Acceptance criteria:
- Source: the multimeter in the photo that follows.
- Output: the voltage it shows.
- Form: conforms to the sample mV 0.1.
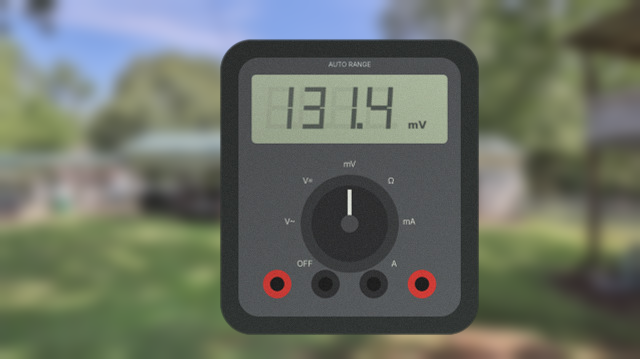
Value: mV 131.4
